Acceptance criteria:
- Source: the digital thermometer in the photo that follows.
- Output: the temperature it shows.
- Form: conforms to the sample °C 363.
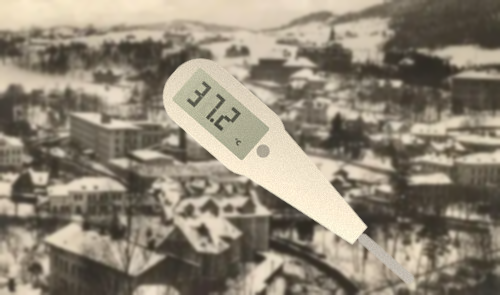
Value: °C 37.2
